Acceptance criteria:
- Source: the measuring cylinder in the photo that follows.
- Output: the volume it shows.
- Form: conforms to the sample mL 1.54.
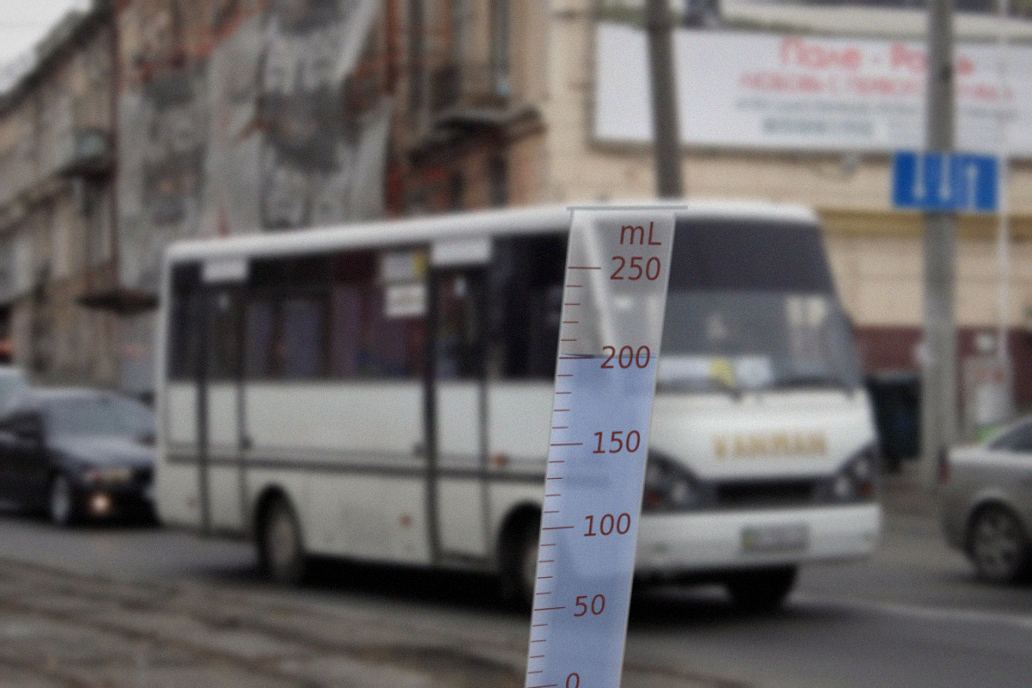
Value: mL 200
